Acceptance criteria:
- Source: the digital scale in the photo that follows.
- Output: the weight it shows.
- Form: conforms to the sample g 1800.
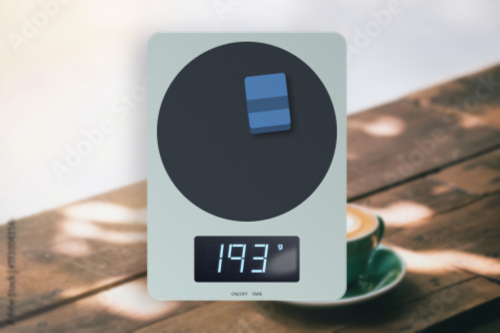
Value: g 193
